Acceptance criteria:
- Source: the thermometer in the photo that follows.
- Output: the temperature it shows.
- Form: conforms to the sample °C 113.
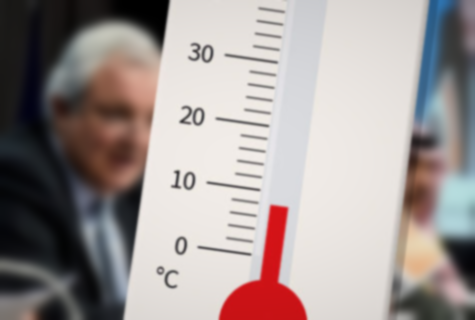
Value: °C 8
